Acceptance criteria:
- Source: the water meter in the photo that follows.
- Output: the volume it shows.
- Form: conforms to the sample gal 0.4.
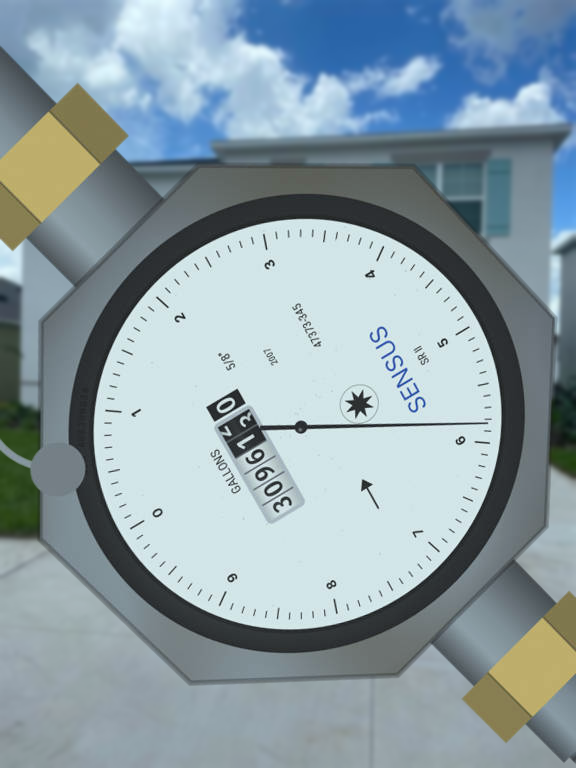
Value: gal 3096125.8
